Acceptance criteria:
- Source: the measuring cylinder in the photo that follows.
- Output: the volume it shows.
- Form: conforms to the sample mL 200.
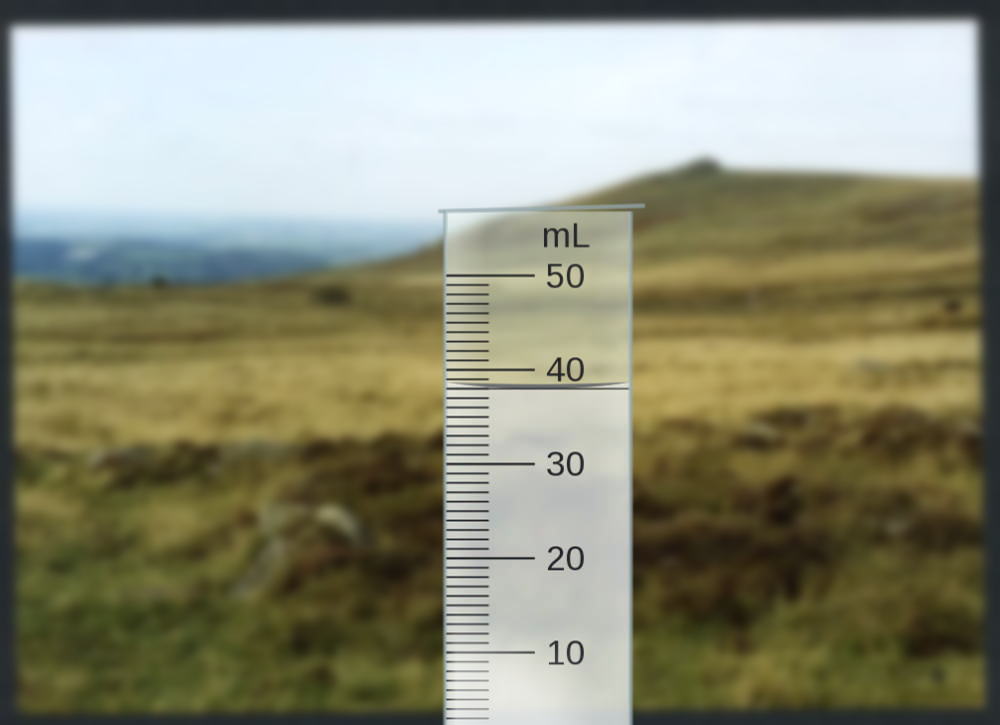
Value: mL 38
